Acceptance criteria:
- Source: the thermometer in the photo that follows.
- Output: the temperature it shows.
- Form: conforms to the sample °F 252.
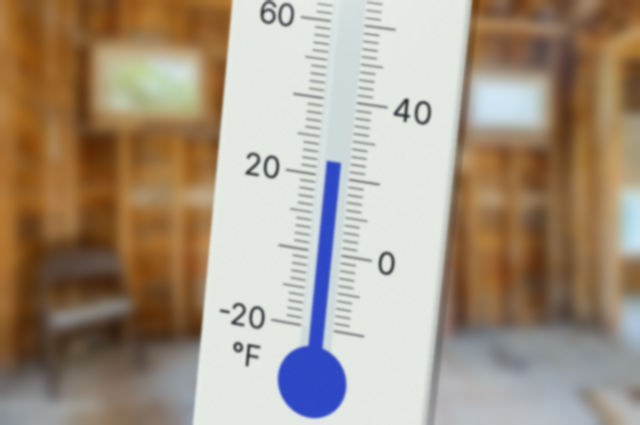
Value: °F 24
